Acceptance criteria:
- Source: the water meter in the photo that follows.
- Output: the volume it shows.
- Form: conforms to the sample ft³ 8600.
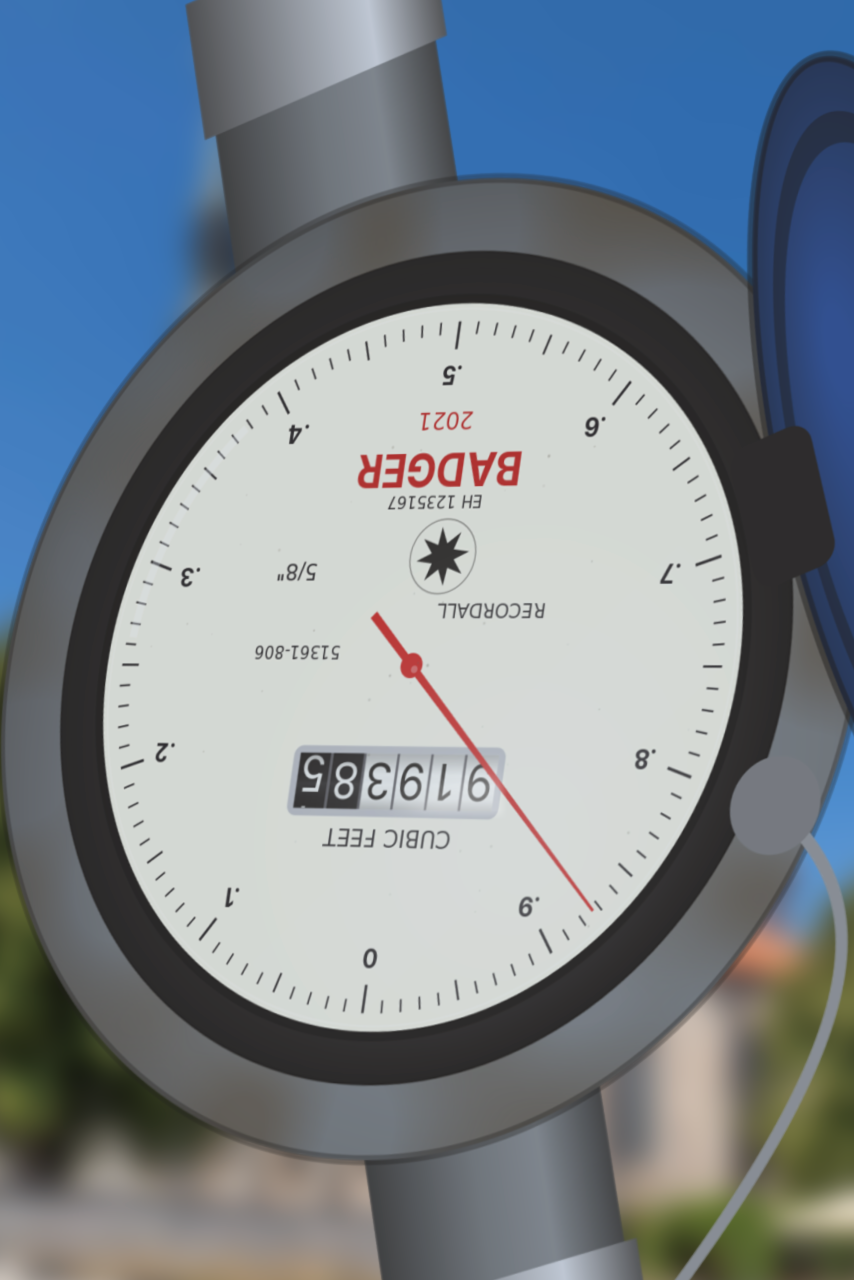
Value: ft³ 919384.87
